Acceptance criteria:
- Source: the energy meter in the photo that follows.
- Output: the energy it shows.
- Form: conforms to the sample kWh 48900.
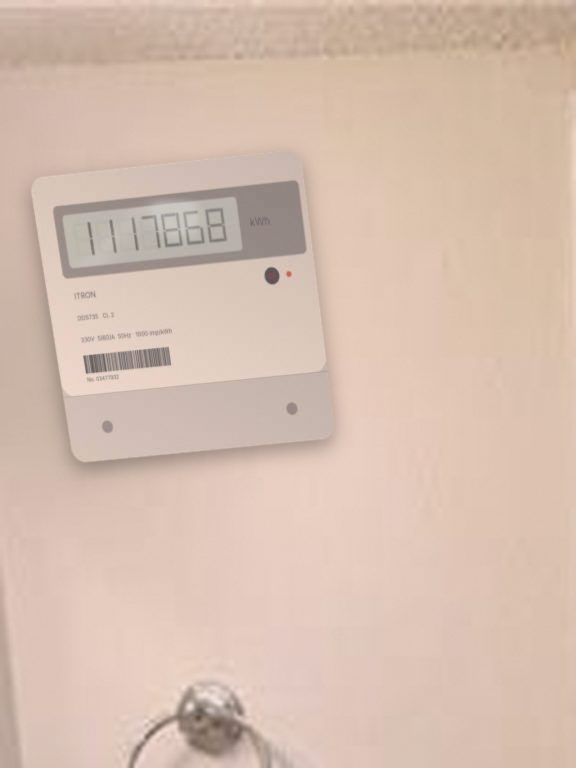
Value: kWh 1117868
